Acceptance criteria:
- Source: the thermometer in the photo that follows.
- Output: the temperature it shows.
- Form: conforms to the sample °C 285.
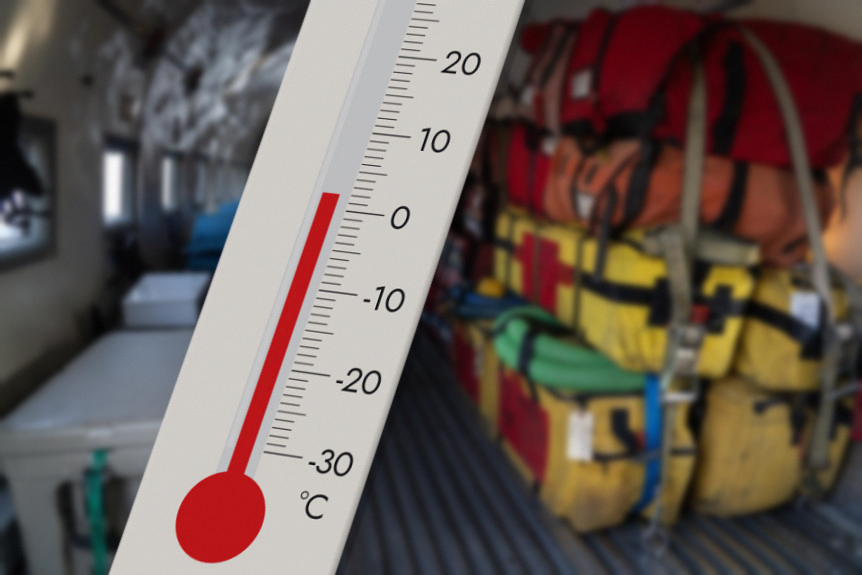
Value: °C 2
